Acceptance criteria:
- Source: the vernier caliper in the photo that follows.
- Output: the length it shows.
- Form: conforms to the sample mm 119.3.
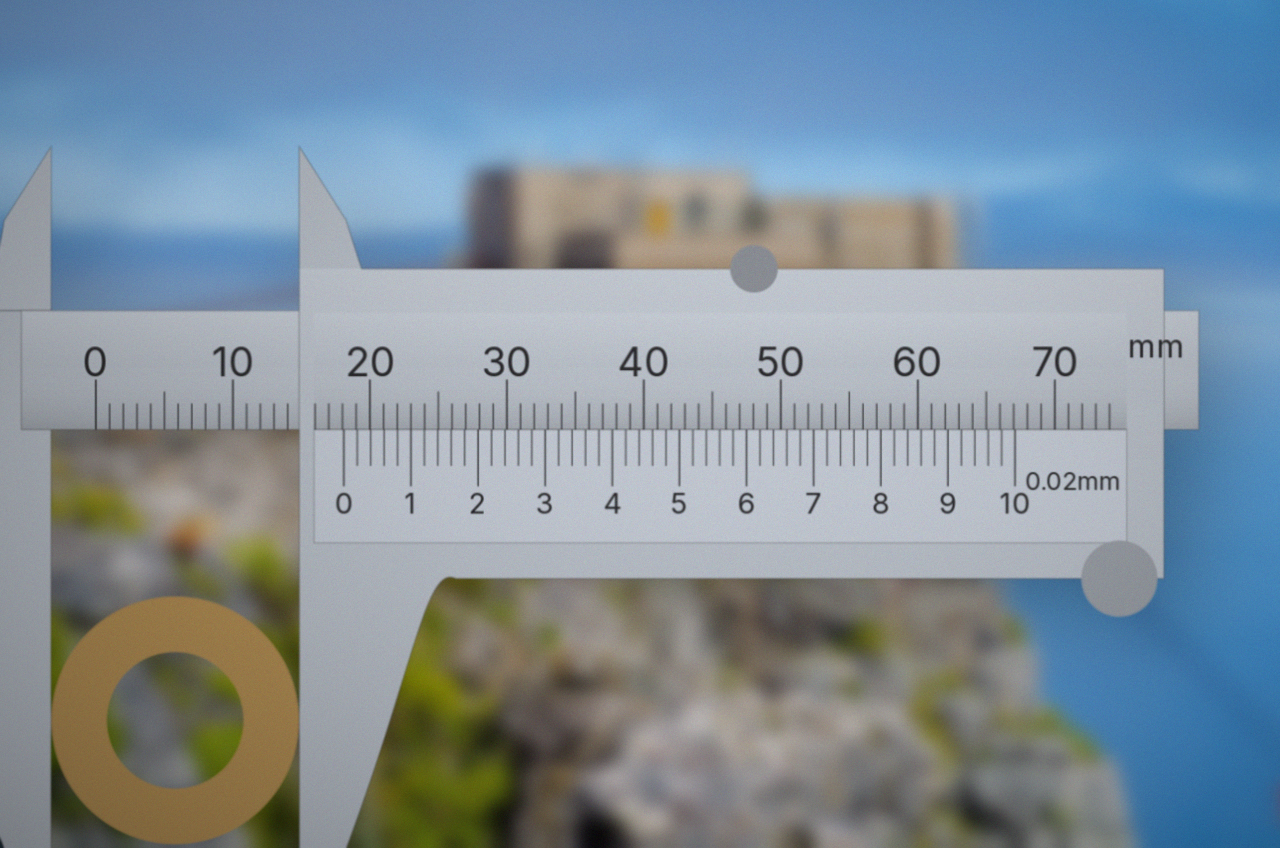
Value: mm 18.1
